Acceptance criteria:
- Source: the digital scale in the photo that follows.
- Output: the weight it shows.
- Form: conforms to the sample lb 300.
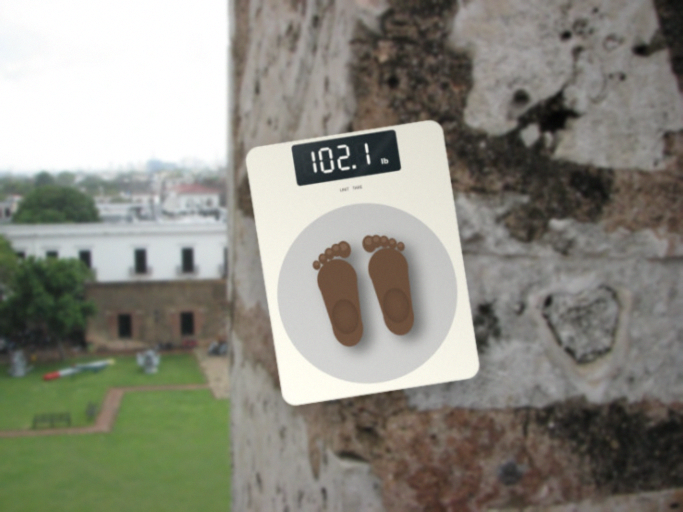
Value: lb 102.1
